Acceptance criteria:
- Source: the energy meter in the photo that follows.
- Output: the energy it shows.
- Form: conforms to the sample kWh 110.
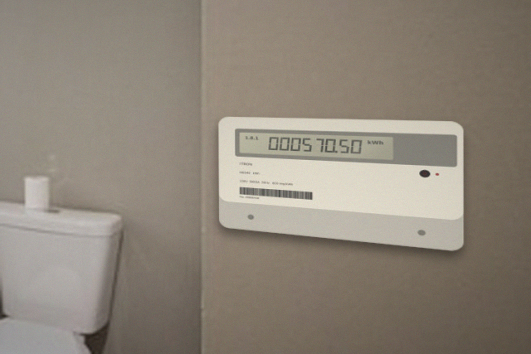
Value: kWh 570.50
